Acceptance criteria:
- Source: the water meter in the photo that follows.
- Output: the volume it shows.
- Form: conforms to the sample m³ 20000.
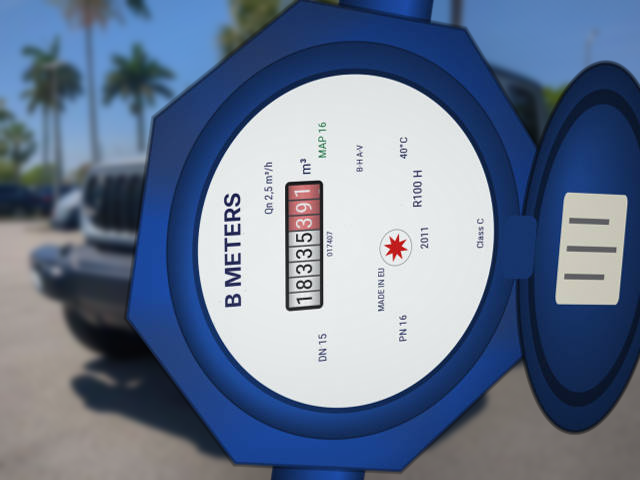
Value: m³ 18335.391
